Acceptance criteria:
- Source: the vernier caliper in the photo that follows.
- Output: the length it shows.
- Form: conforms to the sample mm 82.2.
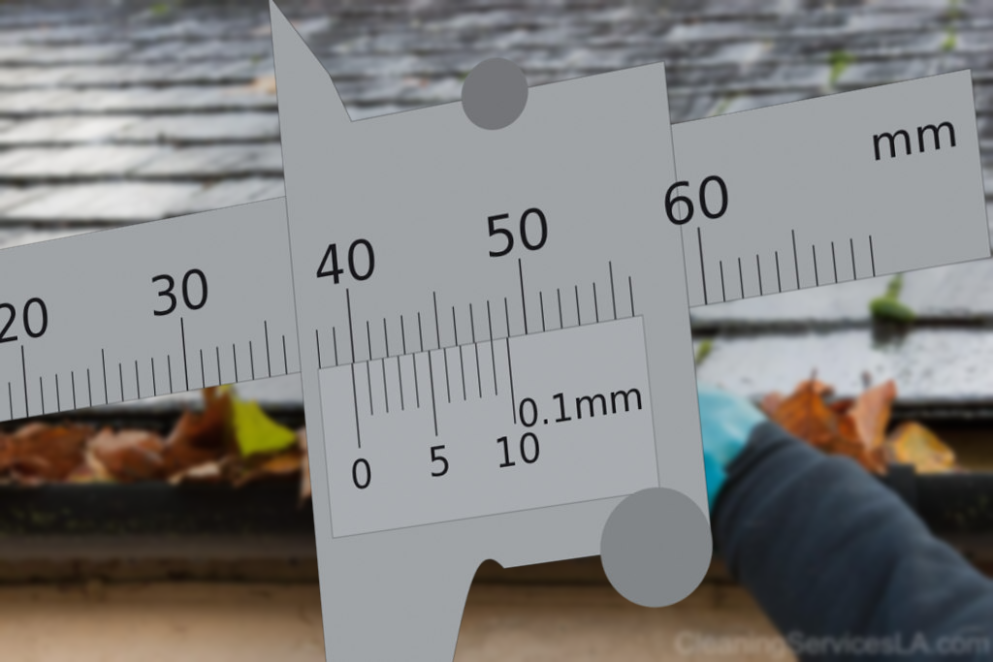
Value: mm 39.9
